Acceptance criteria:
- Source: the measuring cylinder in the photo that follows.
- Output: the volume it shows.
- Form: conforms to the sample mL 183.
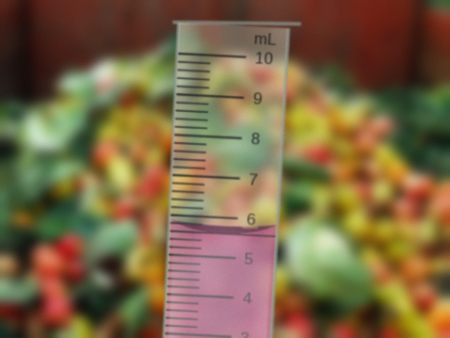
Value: mL 5.6
